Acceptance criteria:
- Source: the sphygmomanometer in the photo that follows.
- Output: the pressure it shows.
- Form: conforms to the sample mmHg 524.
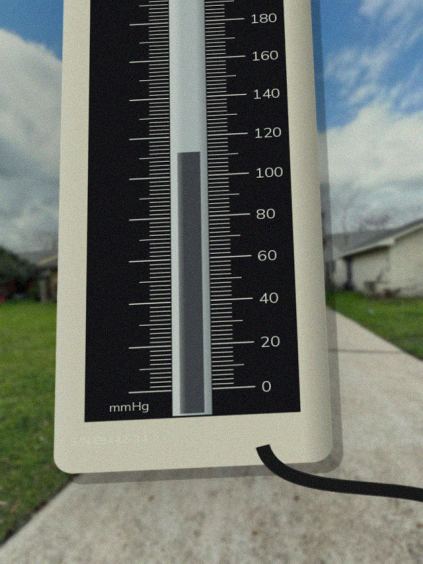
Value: mmHg 112
